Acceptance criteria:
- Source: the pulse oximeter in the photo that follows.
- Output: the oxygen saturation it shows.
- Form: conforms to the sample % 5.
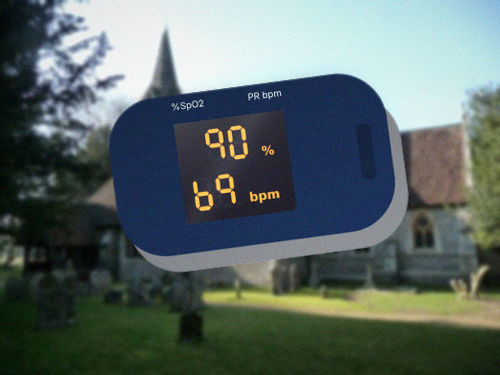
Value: % 90
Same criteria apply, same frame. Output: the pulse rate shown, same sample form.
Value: bpm 69
